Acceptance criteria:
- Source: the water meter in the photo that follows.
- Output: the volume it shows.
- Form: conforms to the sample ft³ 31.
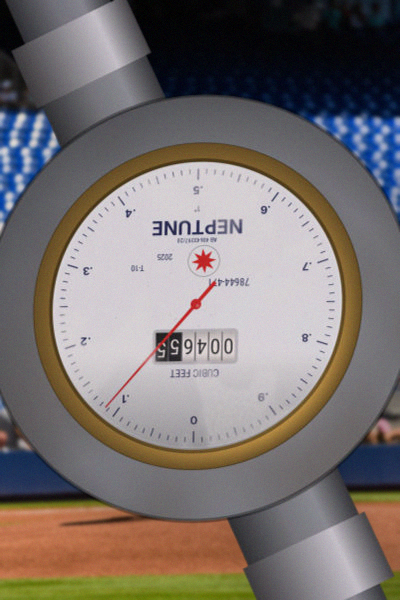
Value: ft³ 4655.11
